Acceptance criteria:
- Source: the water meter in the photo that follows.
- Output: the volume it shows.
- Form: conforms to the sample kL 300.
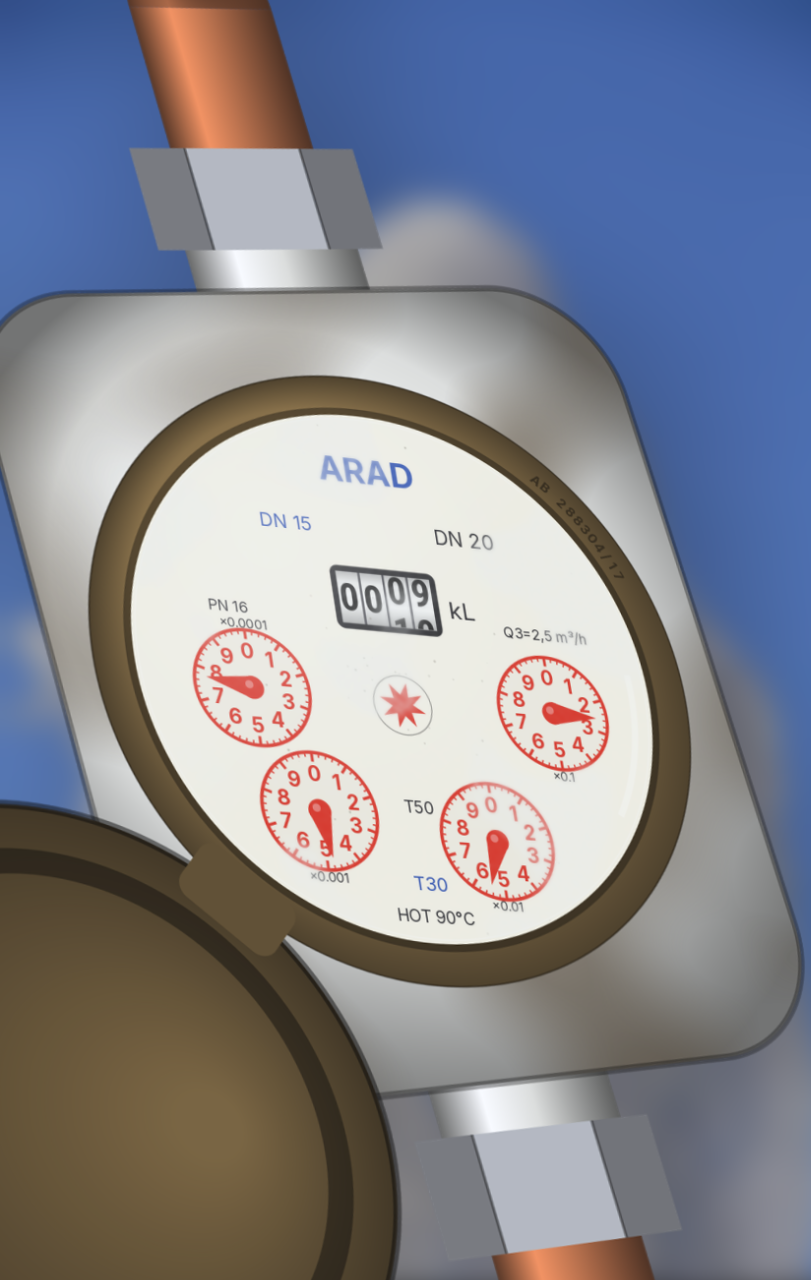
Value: kL 9.2547
